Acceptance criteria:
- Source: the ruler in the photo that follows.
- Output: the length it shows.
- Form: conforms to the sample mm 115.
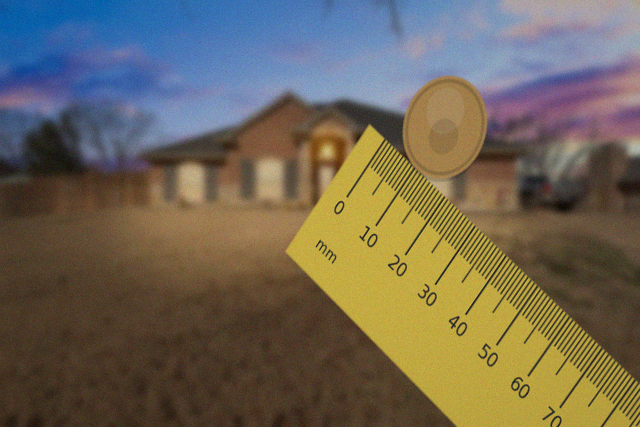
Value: mm 21
